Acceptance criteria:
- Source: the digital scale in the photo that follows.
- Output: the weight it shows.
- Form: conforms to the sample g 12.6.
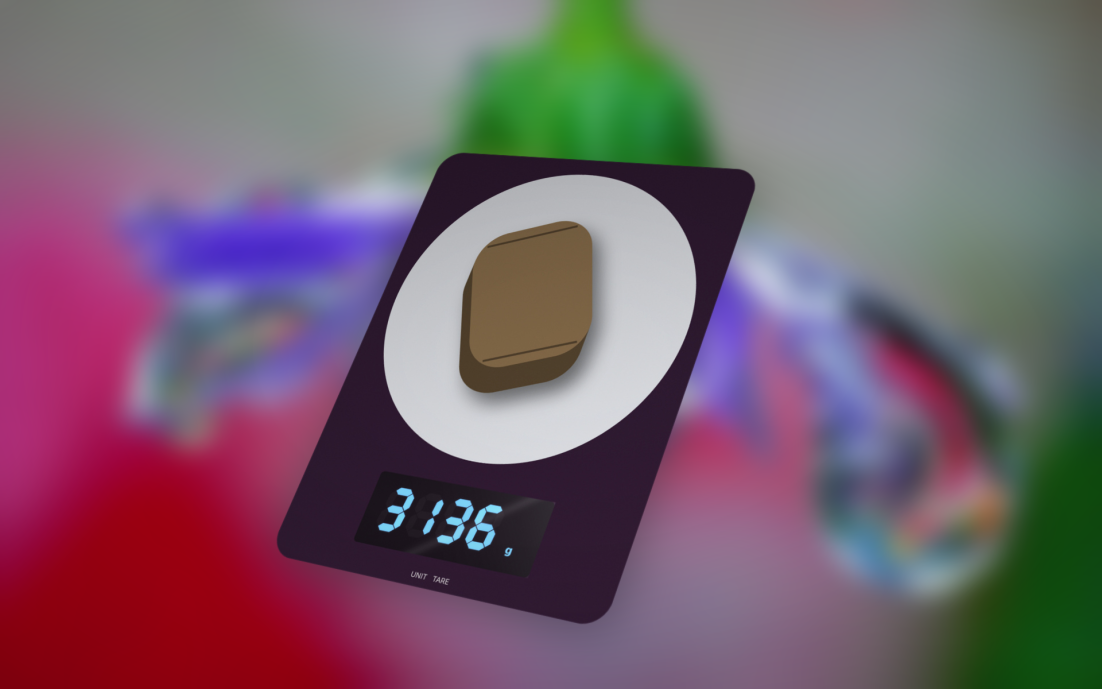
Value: g 3136
